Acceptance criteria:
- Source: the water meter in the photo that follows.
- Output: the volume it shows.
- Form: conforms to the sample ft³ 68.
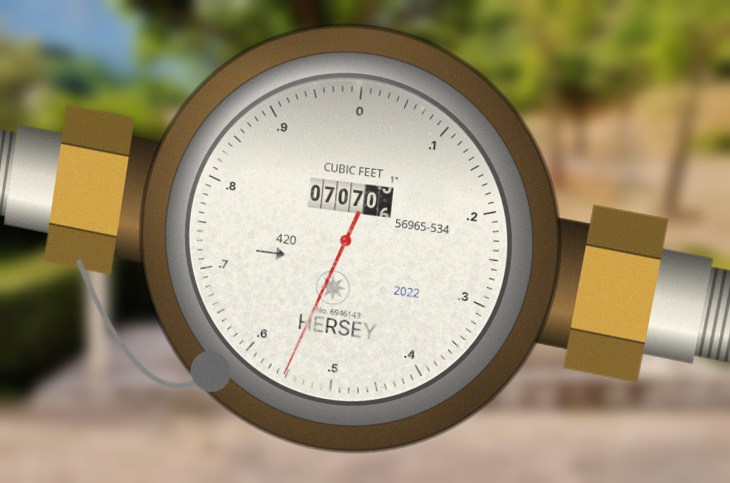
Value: ft³ 70705.55
